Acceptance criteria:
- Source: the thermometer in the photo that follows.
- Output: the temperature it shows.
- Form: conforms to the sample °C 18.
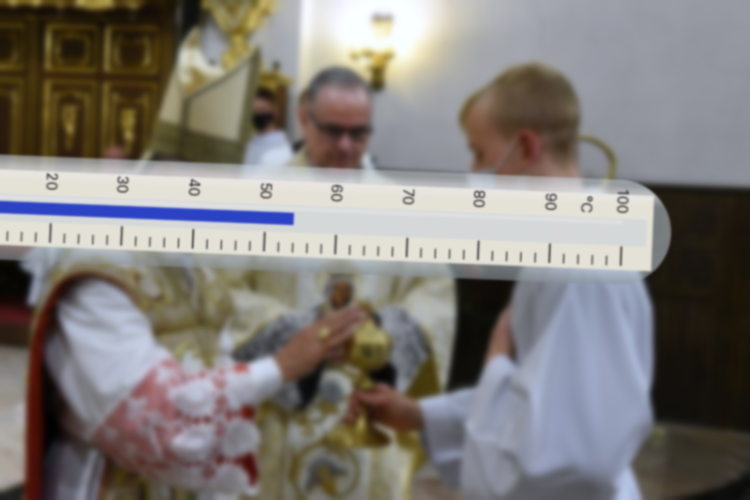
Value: °C 54
